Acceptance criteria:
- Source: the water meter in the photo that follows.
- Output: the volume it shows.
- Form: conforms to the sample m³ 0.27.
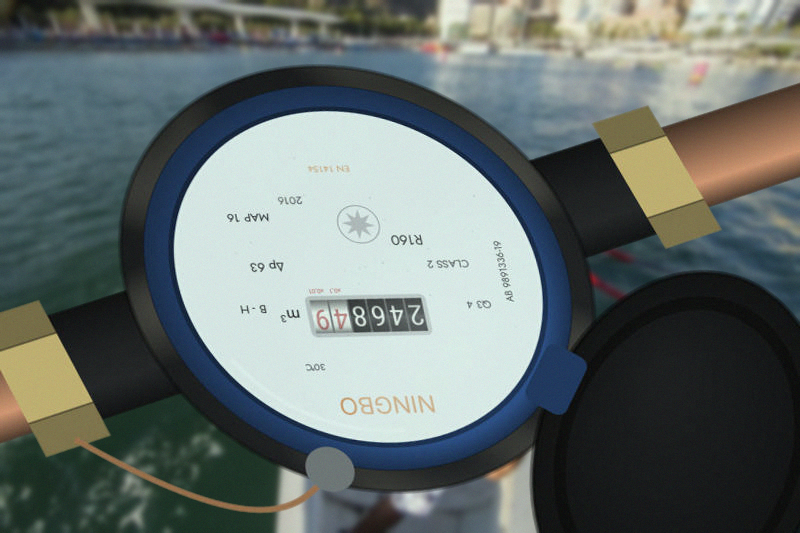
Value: m³ 2468.49
